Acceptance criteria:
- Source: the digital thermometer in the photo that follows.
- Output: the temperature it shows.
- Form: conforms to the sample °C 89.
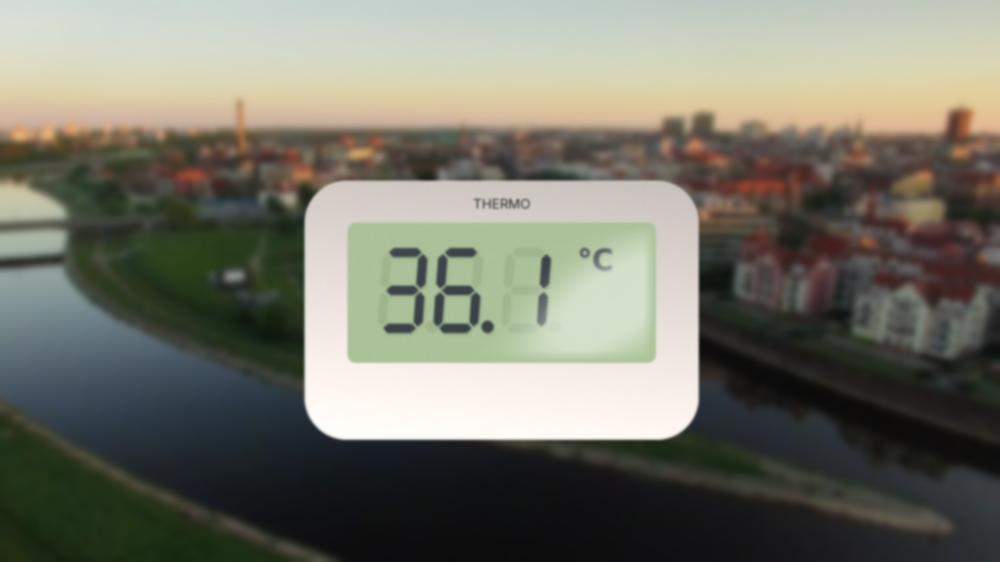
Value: °C 36.1
